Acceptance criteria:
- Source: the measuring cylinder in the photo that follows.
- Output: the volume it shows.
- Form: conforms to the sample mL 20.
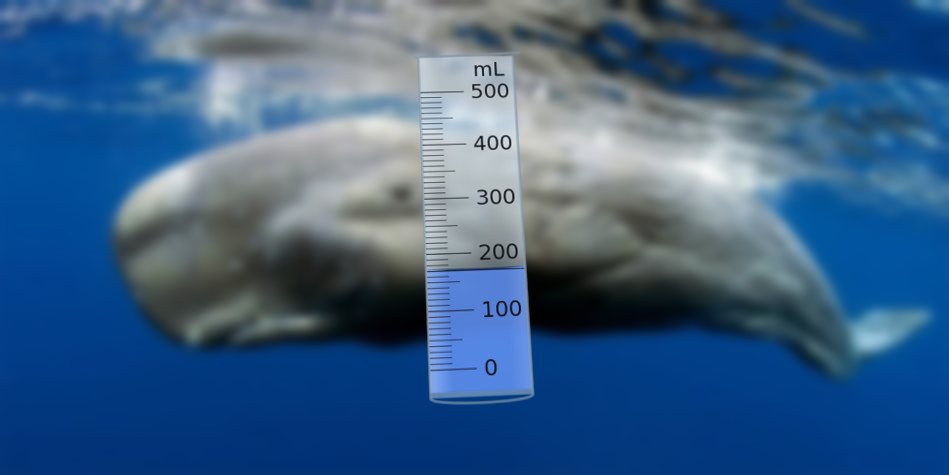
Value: mL 170
